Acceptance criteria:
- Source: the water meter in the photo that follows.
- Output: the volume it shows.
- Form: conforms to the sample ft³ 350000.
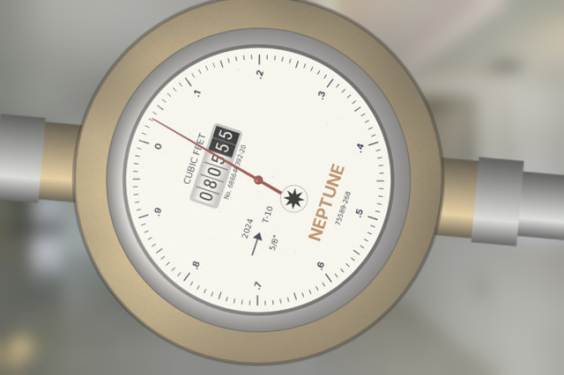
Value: ft³ 80555.03
